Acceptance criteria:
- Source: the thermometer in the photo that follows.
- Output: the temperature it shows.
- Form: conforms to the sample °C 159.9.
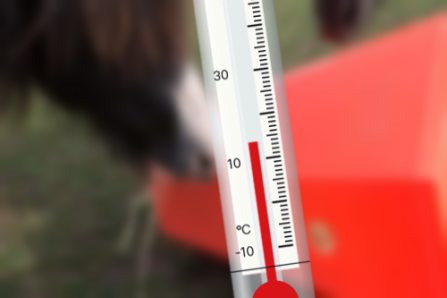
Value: °C 14
